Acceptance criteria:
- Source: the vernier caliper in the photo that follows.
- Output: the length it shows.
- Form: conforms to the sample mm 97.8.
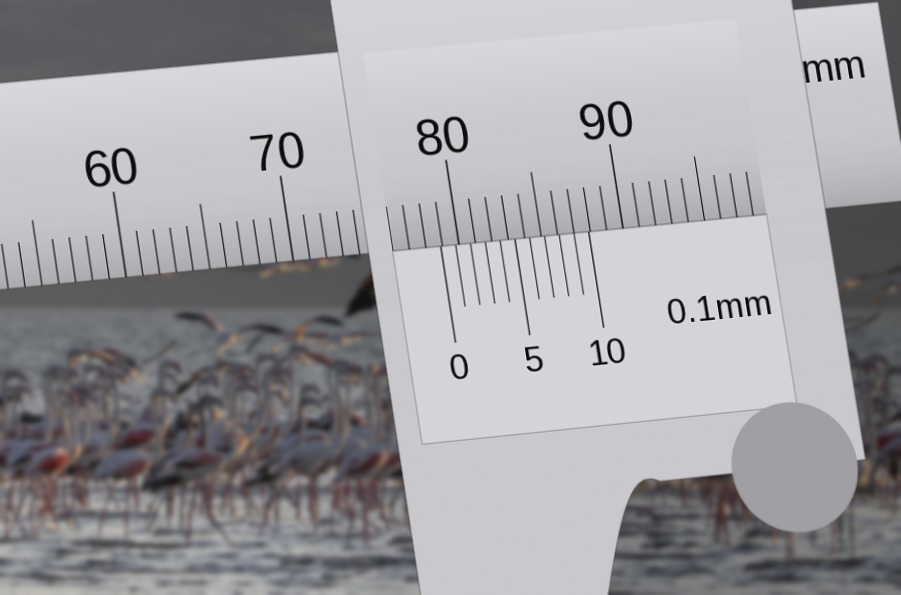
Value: mm 78.9
